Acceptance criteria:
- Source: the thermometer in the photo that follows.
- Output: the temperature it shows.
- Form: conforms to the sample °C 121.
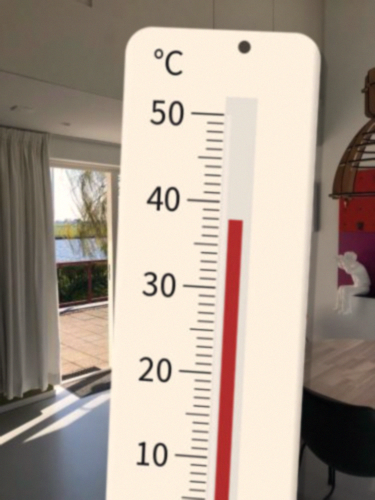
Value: °C 38
